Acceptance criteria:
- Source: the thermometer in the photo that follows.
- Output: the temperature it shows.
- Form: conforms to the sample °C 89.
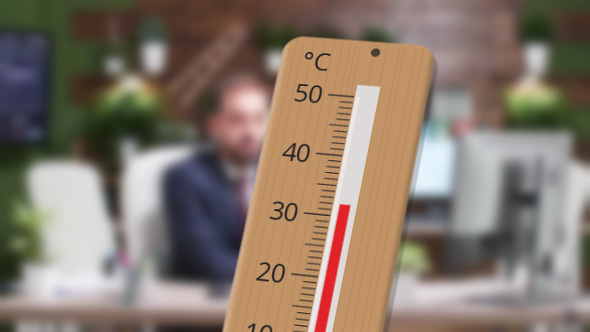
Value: °C 32
